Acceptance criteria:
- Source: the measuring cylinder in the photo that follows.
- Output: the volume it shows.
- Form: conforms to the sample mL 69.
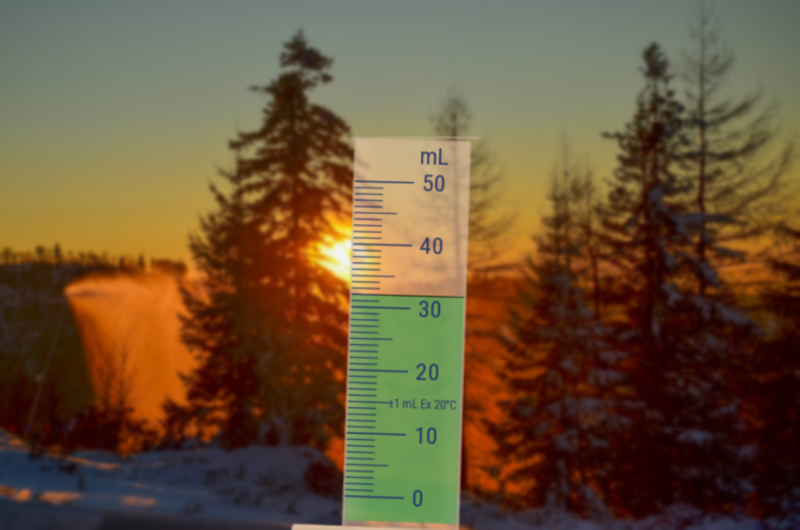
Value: mL 32
